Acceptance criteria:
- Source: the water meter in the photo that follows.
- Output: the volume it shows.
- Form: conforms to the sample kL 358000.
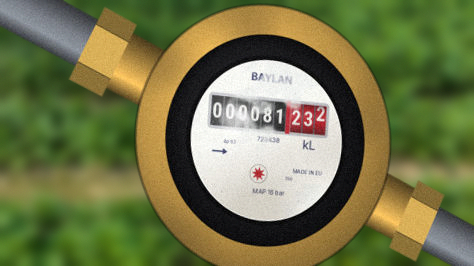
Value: kL 81.232
